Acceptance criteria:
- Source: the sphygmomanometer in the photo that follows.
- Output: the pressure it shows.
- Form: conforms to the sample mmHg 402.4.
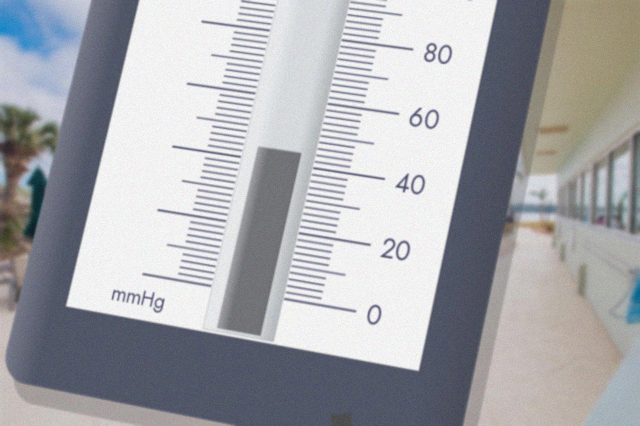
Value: mmHg 44
